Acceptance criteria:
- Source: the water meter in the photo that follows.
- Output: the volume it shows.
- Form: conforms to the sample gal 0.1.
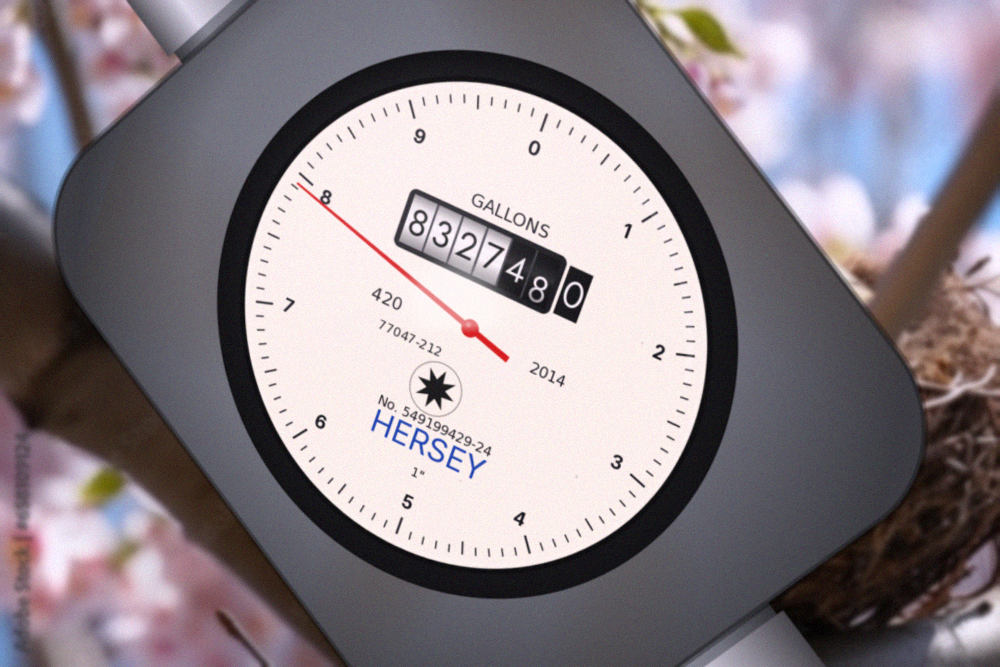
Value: gal 8327477.9
